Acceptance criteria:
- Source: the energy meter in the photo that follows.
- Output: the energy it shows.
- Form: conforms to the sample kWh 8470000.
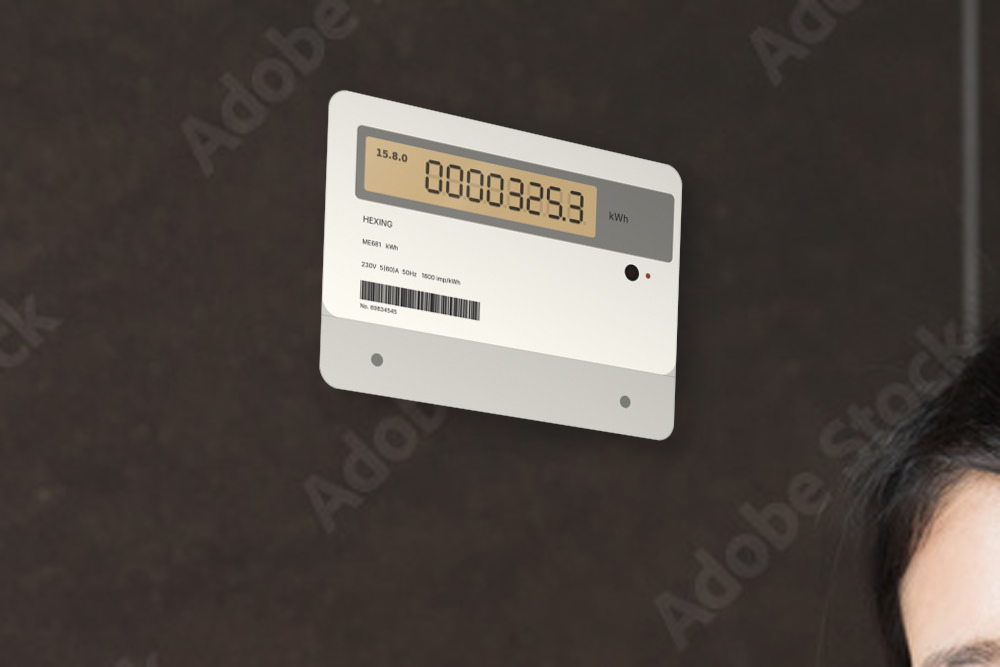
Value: kWh 325.3
